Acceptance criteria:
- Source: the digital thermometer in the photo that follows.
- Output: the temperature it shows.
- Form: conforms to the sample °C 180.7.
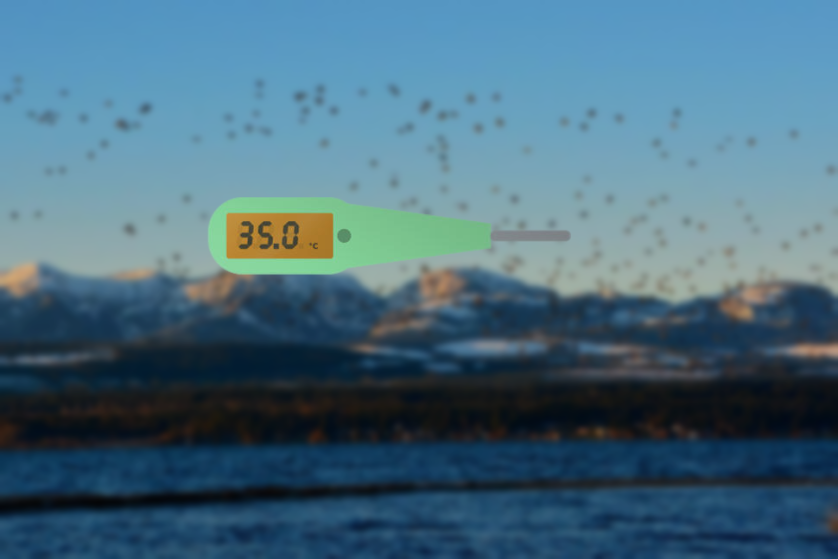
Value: °C 35.0
